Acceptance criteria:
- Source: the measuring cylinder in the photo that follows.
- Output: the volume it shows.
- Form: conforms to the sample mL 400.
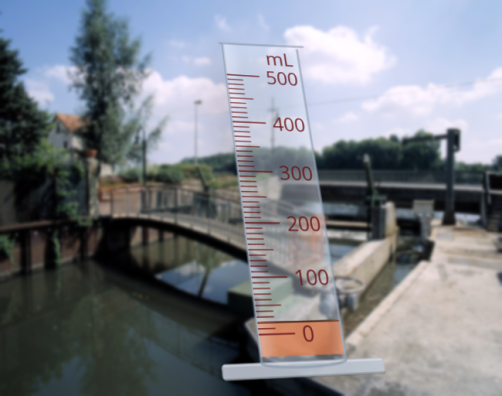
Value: mL 20
